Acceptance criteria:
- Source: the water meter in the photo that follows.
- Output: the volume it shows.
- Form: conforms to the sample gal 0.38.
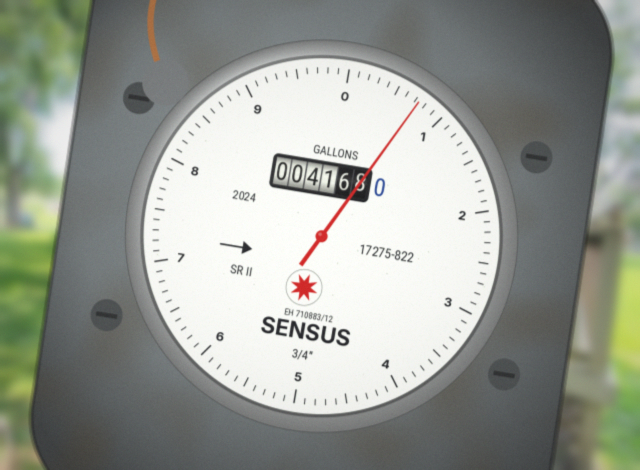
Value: gal 41680.7
